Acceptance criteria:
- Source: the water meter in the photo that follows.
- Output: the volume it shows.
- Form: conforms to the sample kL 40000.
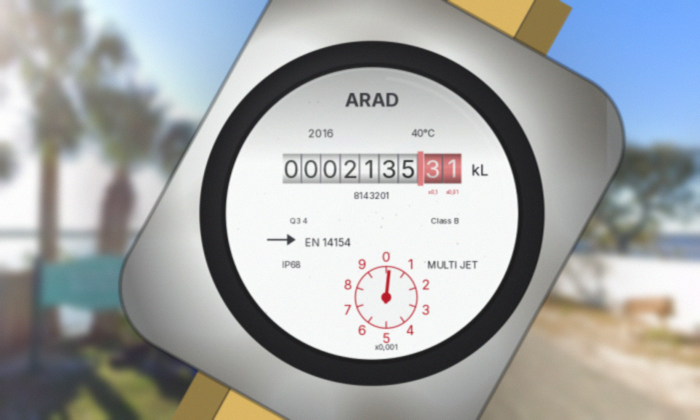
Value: kL 2135.310
